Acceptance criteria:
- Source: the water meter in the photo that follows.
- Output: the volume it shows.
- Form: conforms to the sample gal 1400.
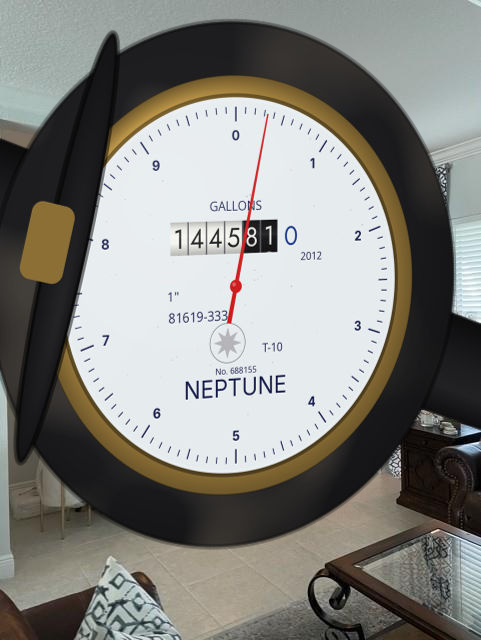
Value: gal 1445810.3
